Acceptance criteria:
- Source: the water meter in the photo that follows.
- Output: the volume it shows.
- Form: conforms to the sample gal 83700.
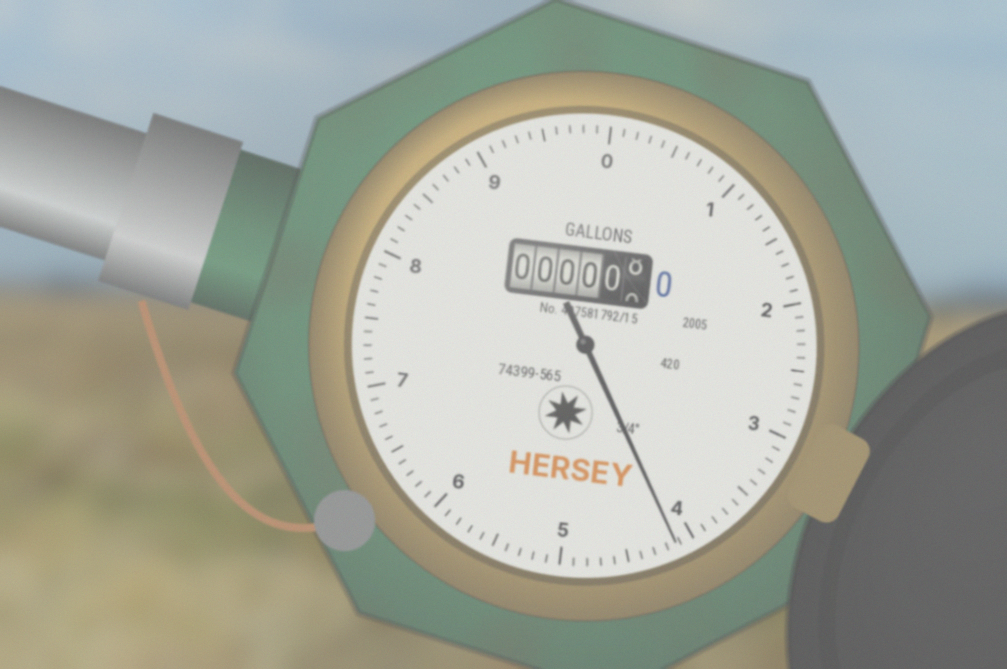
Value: gal 84.1
